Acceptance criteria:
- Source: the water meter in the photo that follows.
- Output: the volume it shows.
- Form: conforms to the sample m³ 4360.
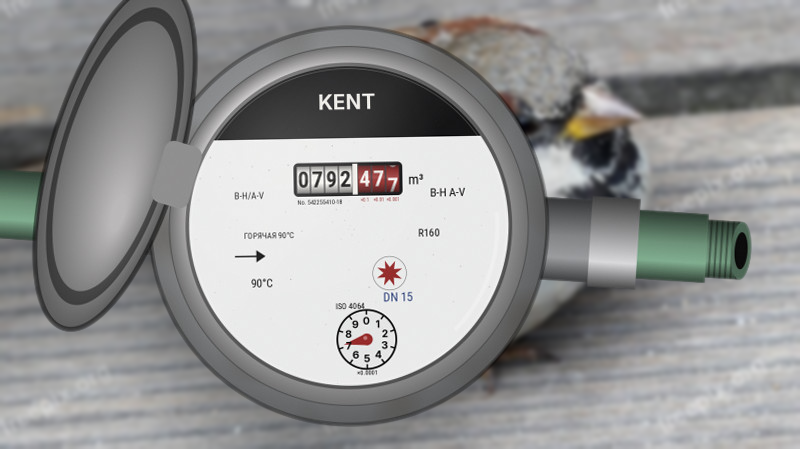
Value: m³ 792.4767
